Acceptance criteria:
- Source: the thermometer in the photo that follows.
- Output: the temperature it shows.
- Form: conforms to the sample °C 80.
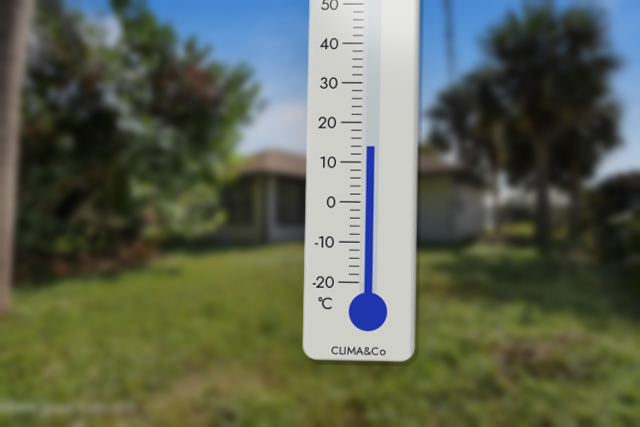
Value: °C 14
